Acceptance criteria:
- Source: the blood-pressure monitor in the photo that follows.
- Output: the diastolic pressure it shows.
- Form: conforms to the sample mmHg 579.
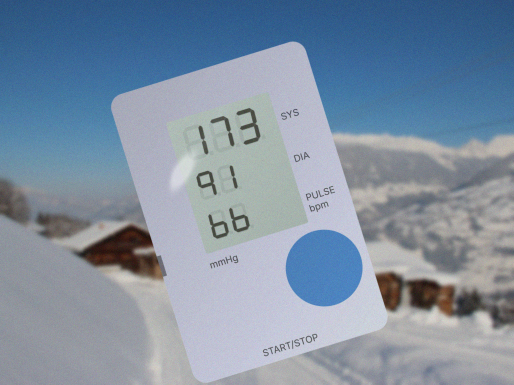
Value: mmHg 91
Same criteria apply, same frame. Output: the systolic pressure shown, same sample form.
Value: mmHg 173
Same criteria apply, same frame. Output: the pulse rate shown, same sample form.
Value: bpm 66
